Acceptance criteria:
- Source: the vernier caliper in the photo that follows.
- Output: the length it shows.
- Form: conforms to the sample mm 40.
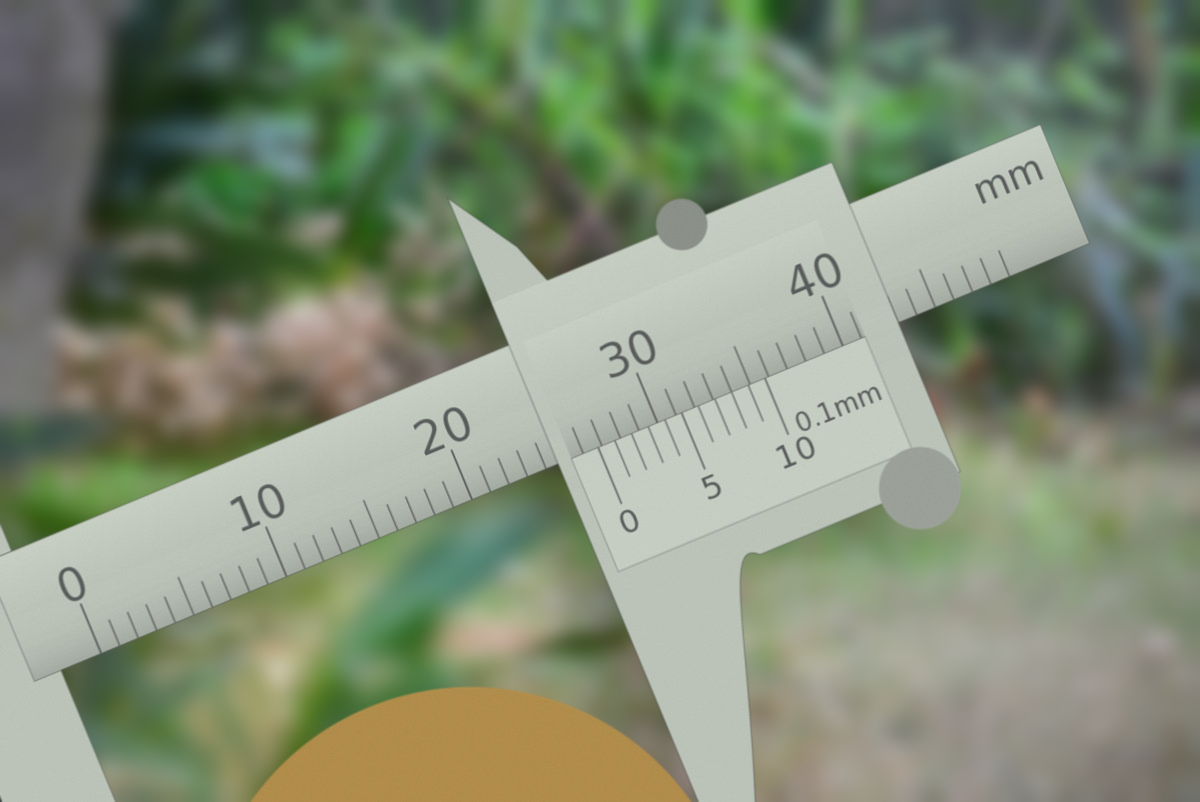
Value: mm 26.8
